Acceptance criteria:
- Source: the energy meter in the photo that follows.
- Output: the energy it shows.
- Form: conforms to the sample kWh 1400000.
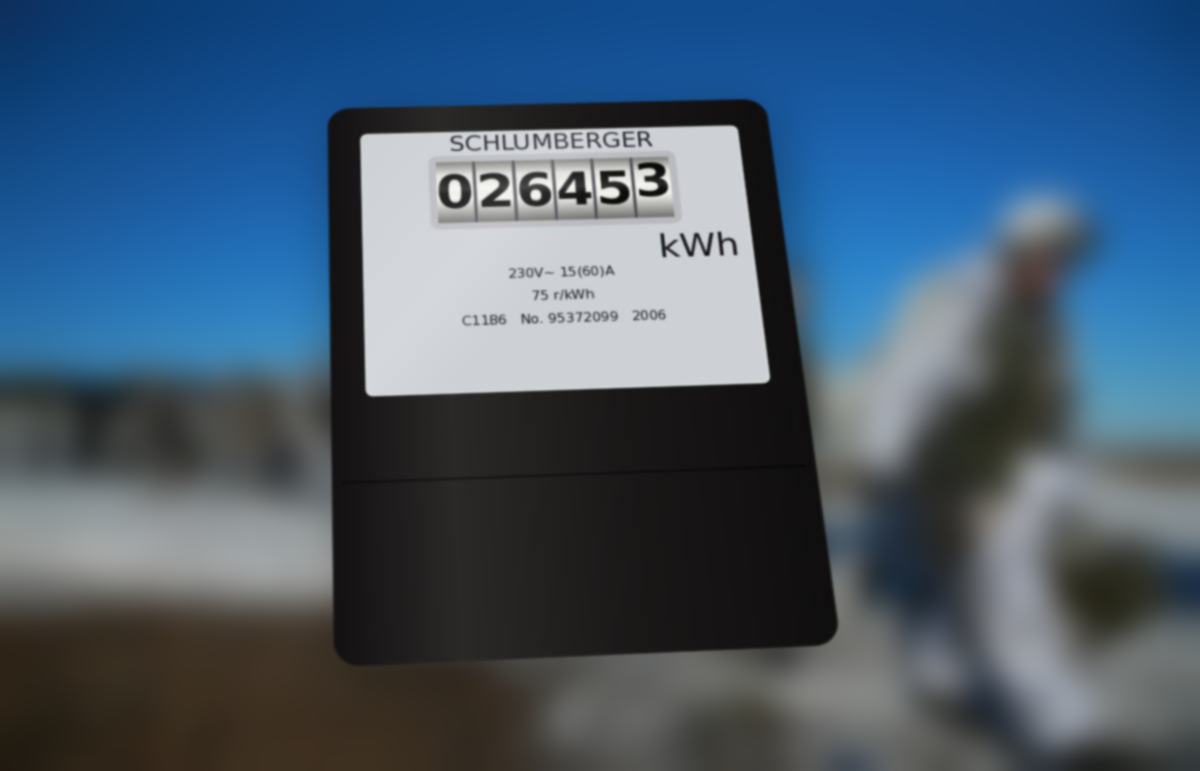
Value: kWh 26453
